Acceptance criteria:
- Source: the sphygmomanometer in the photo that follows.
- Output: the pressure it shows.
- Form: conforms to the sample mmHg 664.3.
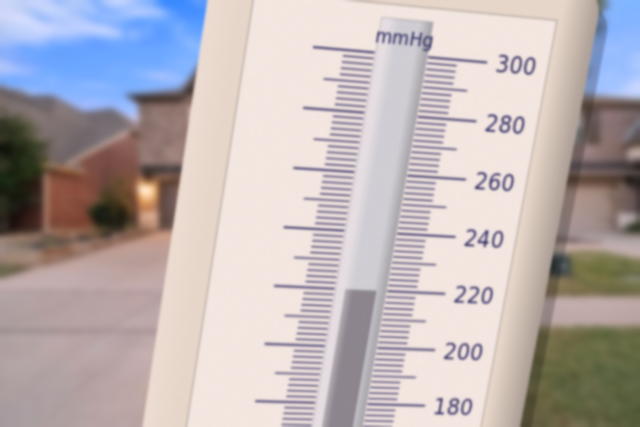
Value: mmHg 220
